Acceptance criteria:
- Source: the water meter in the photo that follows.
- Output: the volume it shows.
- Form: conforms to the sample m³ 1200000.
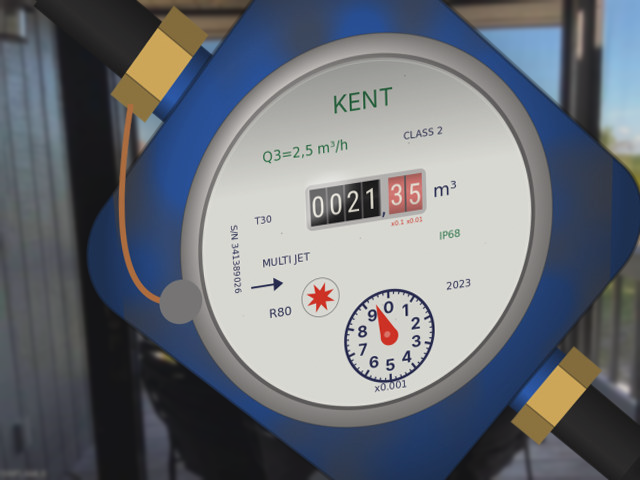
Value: m³ 21.349
